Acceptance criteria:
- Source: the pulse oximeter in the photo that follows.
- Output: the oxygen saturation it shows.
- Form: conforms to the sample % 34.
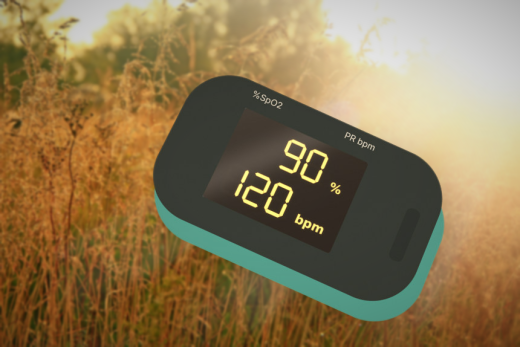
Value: % 90
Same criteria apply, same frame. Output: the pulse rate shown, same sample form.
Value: bpm 120
